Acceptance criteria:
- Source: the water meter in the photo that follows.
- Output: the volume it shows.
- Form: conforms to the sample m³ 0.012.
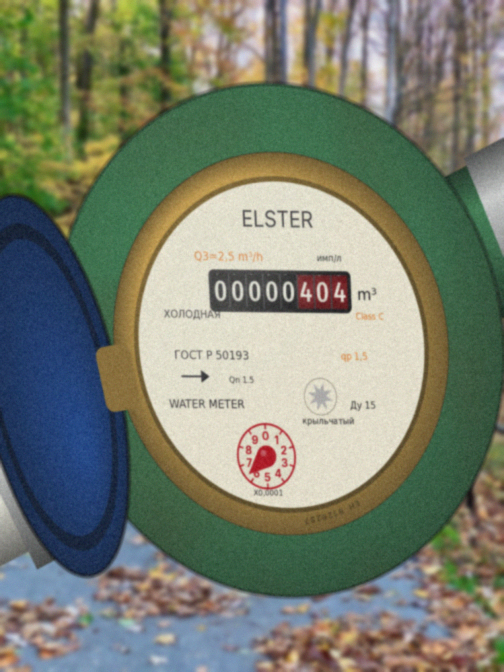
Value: m³ 0.4046
